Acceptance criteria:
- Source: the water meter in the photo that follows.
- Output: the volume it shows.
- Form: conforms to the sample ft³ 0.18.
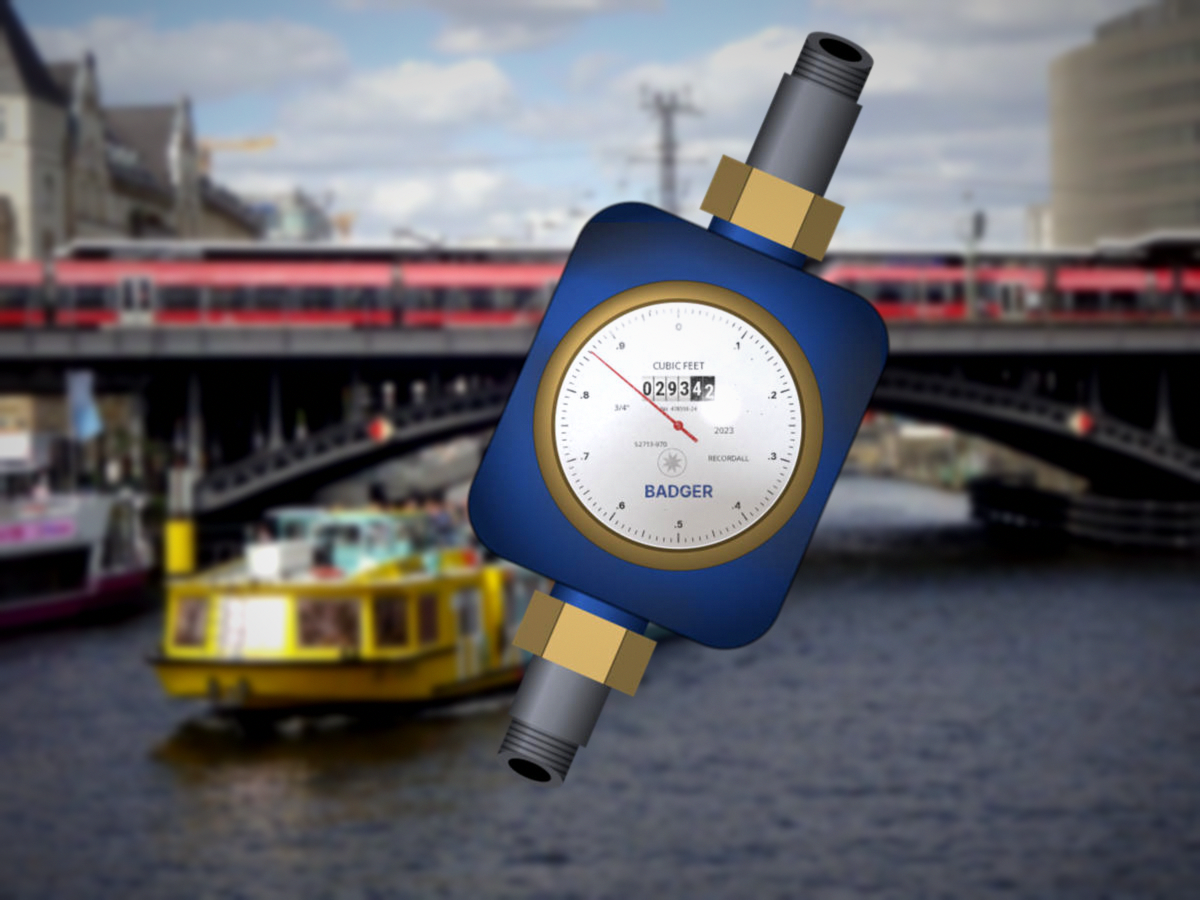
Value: ft³ 29341.86
